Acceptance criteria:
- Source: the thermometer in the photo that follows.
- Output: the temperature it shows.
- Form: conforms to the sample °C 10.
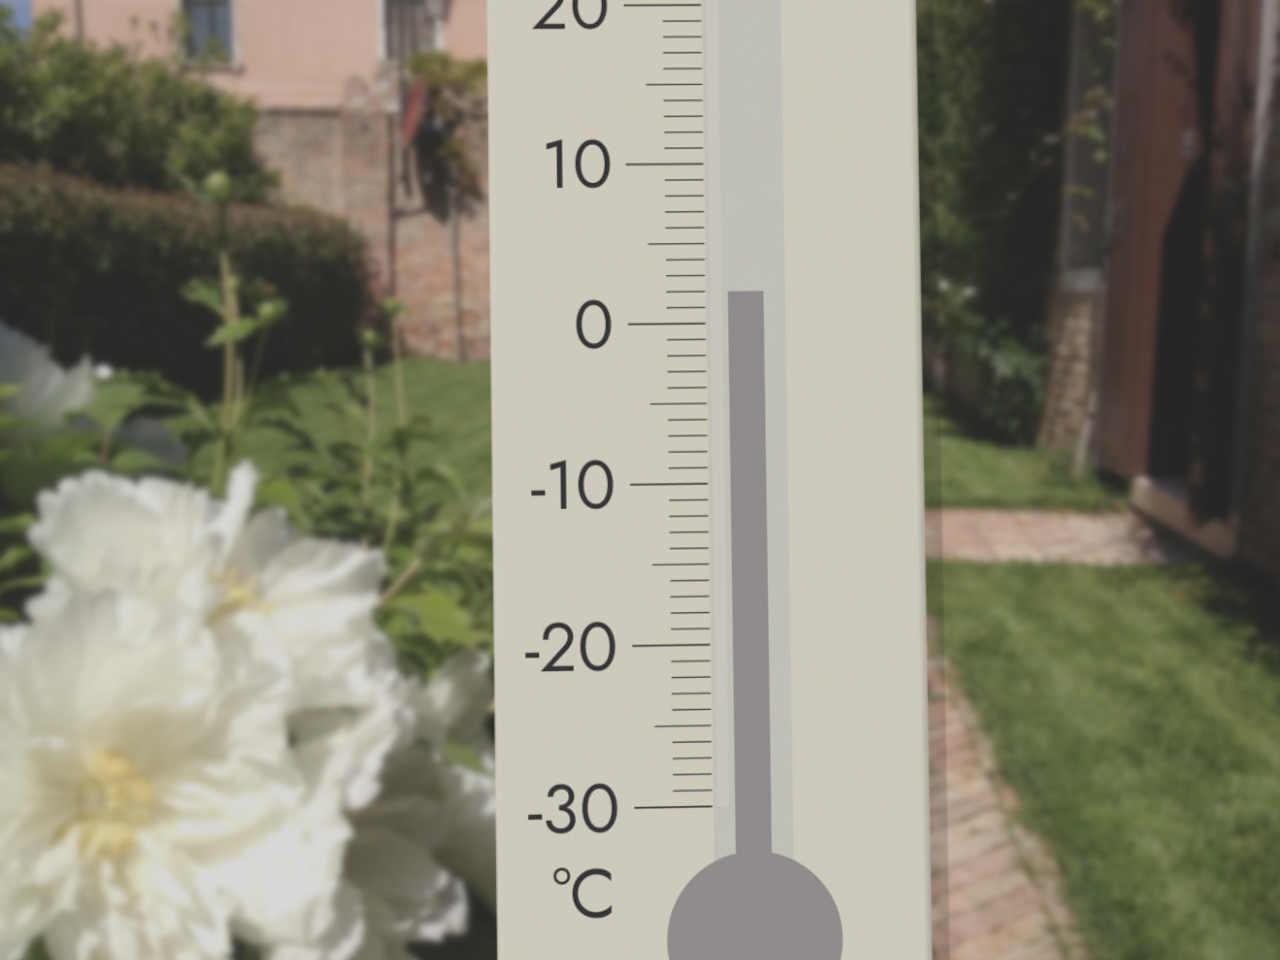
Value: °C 2
